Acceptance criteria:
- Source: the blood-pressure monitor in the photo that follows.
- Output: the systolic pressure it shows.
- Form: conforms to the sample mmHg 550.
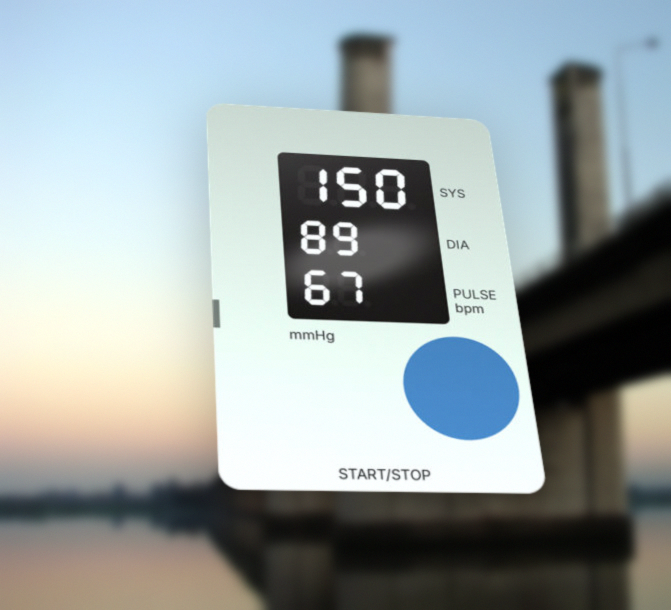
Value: mmHg 150
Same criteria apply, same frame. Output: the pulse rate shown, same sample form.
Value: bpm 67
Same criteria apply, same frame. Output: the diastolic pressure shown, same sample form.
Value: mmHg 89
